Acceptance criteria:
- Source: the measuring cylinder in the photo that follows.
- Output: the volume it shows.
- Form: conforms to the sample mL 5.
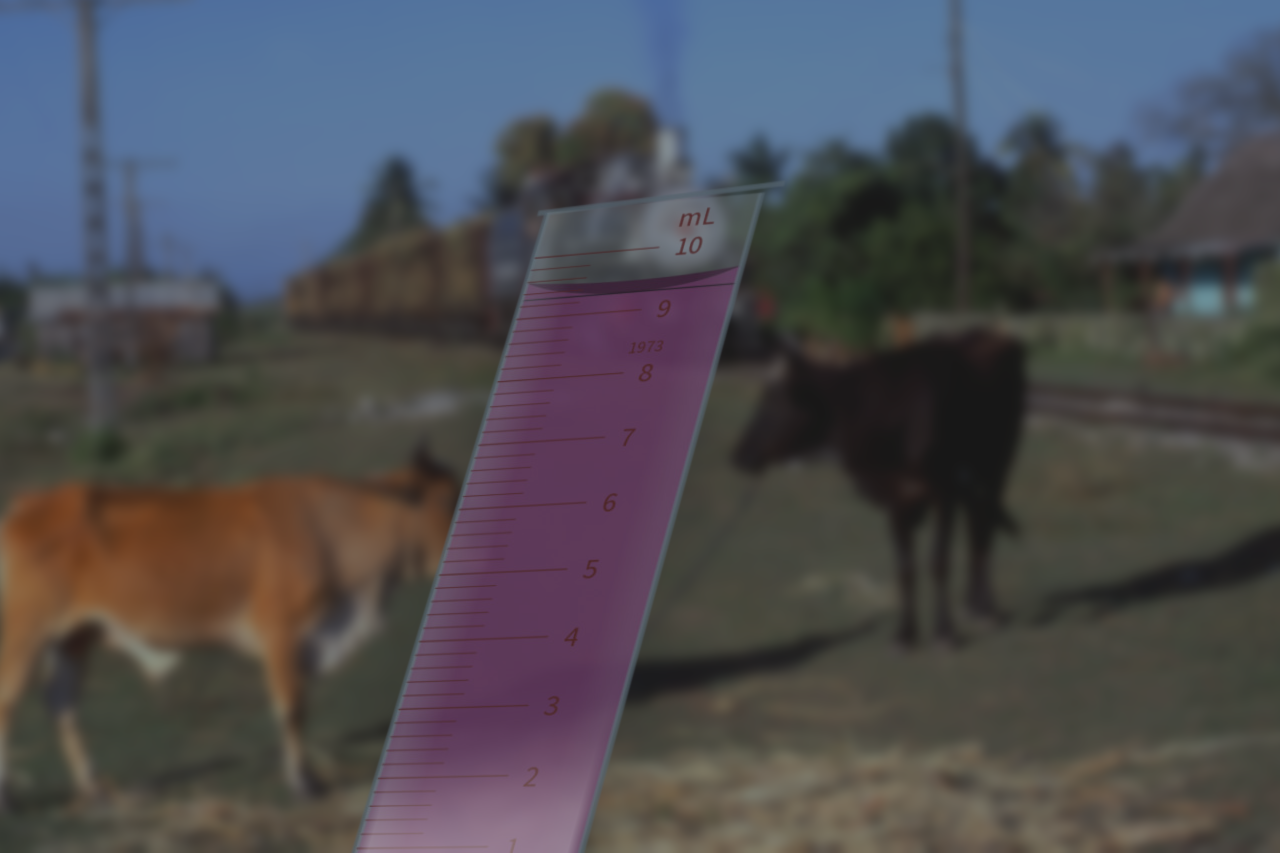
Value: mL 9.3
